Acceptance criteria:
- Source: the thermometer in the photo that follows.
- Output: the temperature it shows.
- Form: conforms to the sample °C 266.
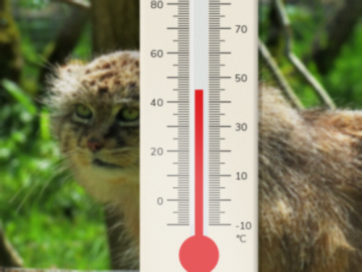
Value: °C 45
